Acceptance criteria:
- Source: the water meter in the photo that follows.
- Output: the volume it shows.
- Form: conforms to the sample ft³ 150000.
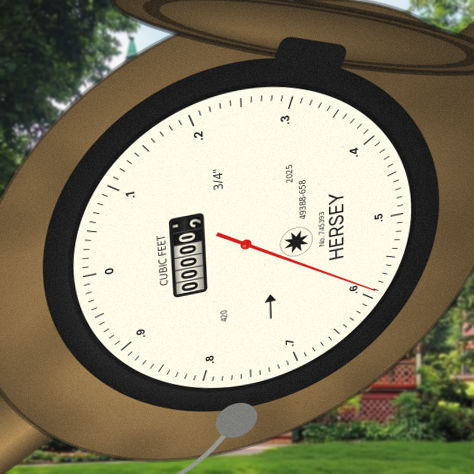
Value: ft³ 1.59
